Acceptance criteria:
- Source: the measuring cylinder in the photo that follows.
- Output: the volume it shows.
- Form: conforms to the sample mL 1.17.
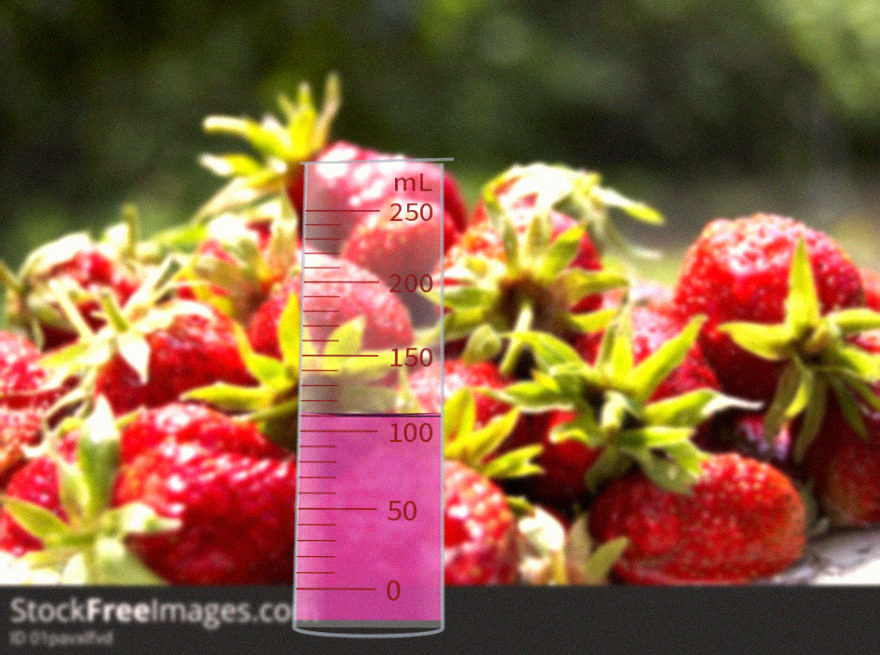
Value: mL 110
